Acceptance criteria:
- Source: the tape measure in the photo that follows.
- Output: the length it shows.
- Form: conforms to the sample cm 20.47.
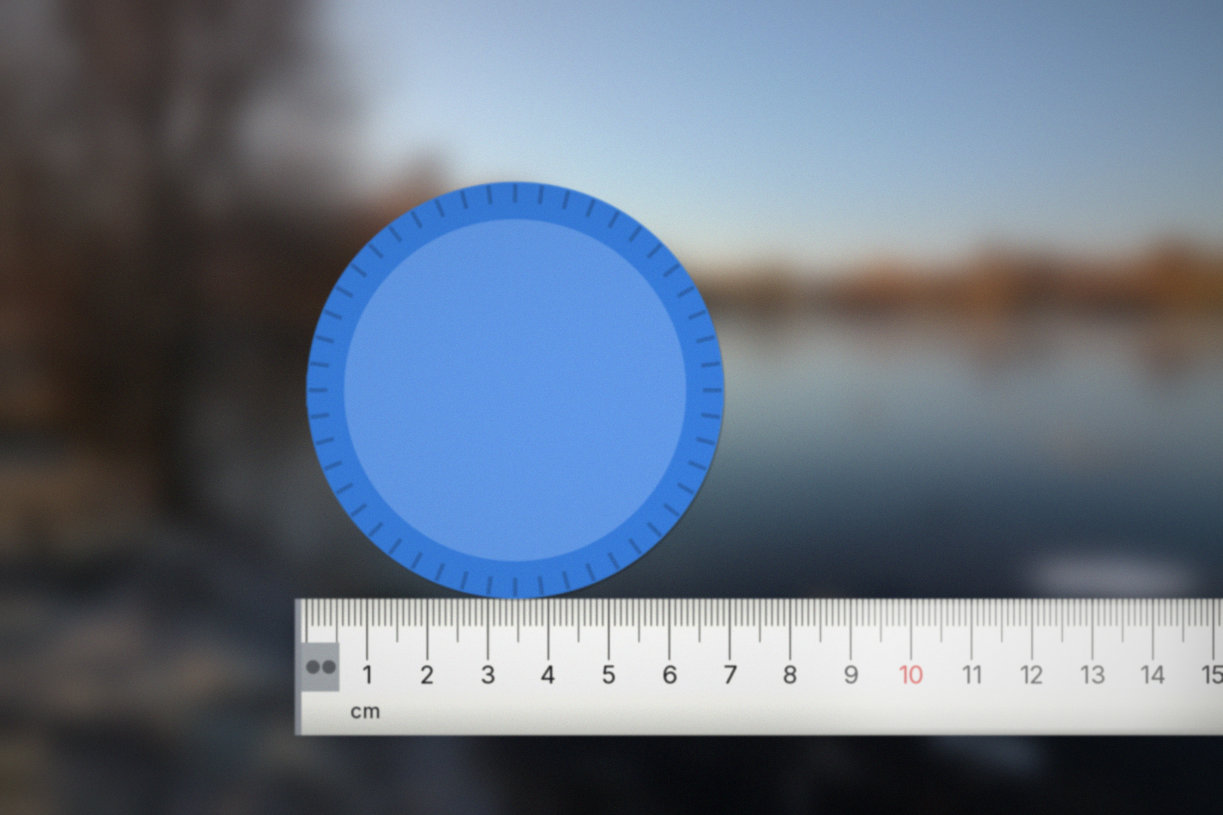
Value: cm 6.9
